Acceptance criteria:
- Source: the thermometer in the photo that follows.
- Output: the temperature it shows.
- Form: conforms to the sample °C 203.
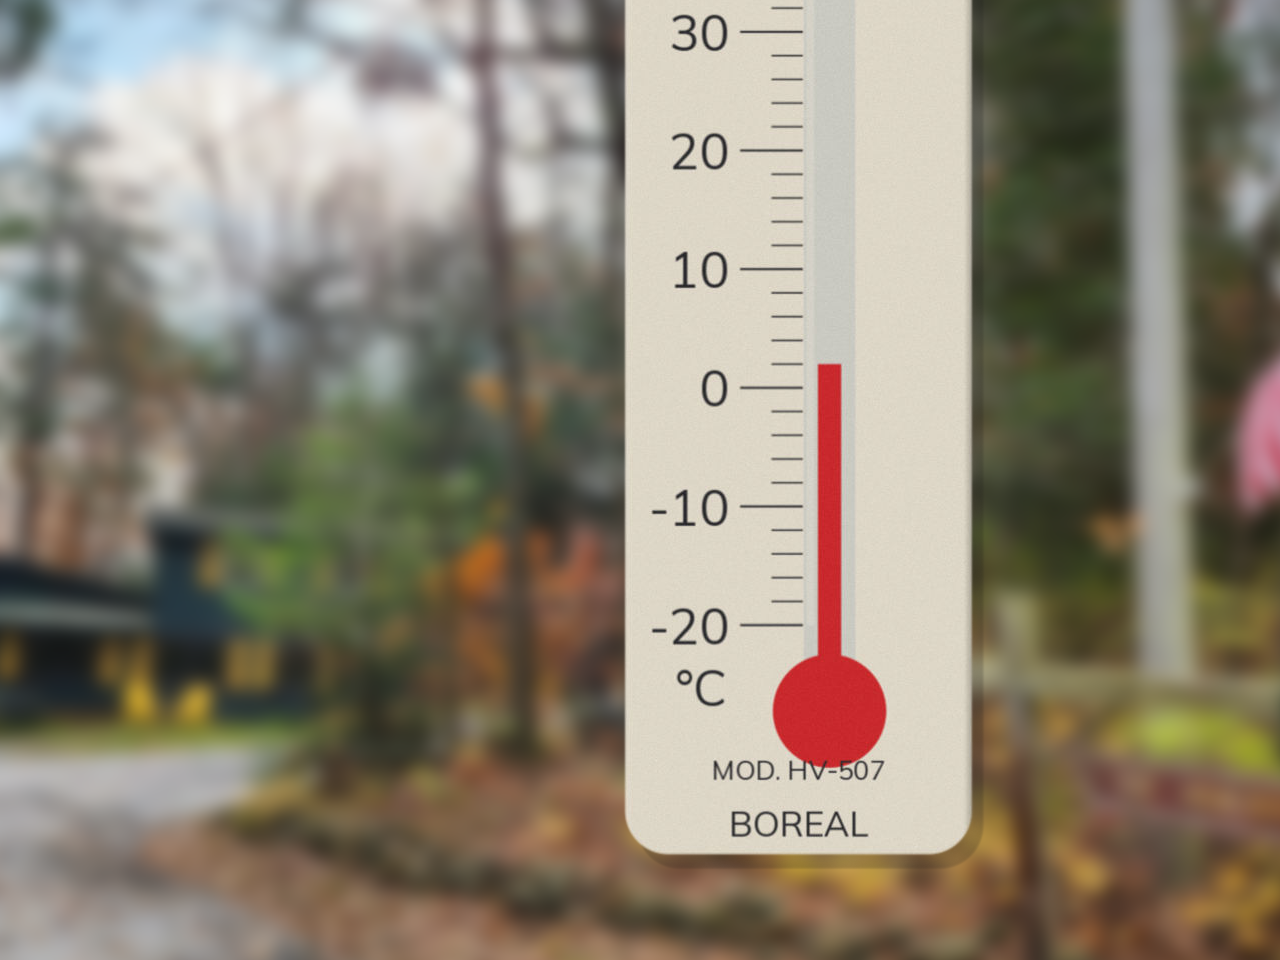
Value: °C 2
